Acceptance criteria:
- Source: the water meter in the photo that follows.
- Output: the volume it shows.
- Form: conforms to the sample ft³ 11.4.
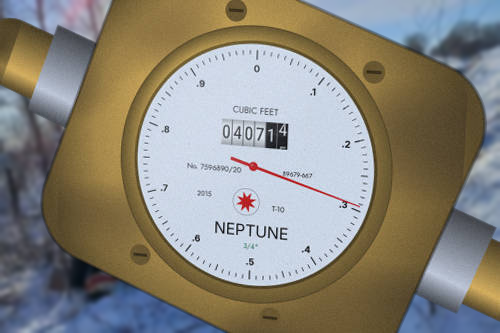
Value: ft³ 40714.29
